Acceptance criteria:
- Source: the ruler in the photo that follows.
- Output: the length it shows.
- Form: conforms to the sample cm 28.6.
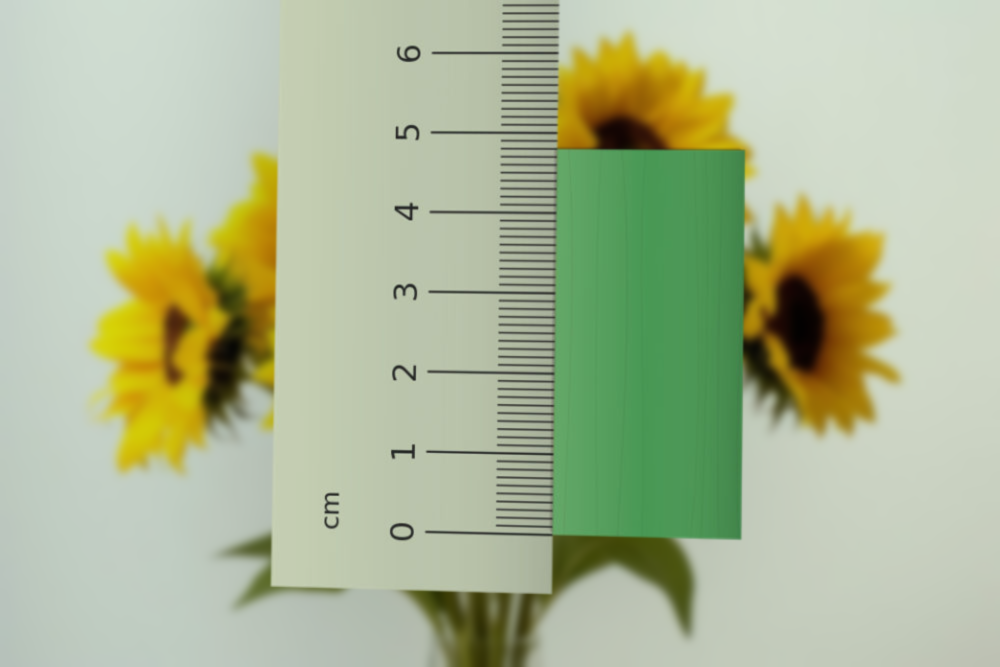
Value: cm 4.8
